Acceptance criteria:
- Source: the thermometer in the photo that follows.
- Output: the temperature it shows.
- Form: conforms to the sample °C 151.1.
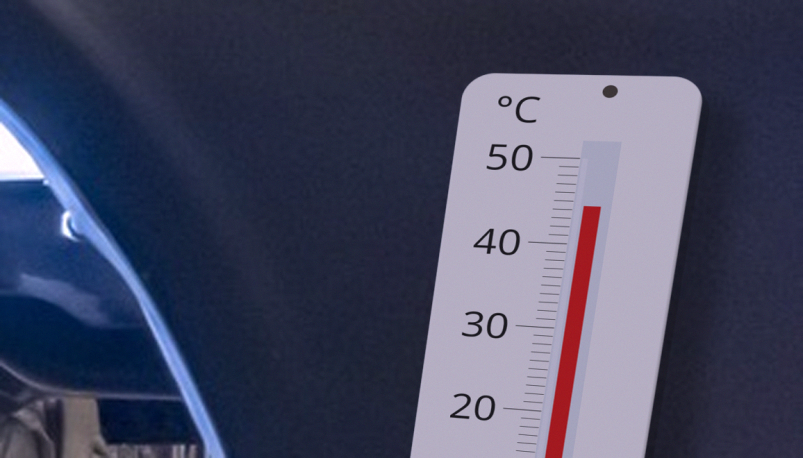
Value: °C 44.5
